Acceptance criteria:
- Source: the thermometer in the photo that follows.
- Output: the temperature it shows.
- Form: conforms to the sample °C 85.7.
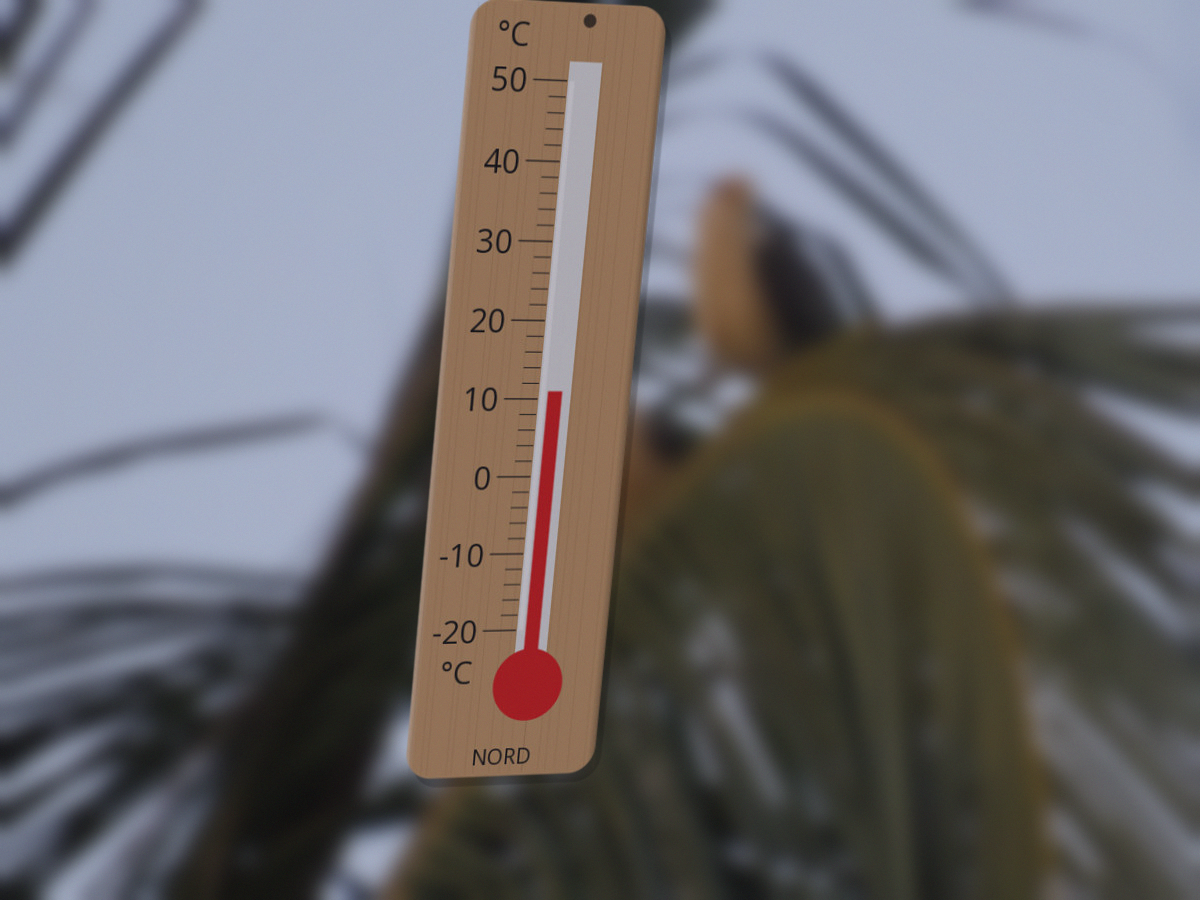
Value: °C 11
